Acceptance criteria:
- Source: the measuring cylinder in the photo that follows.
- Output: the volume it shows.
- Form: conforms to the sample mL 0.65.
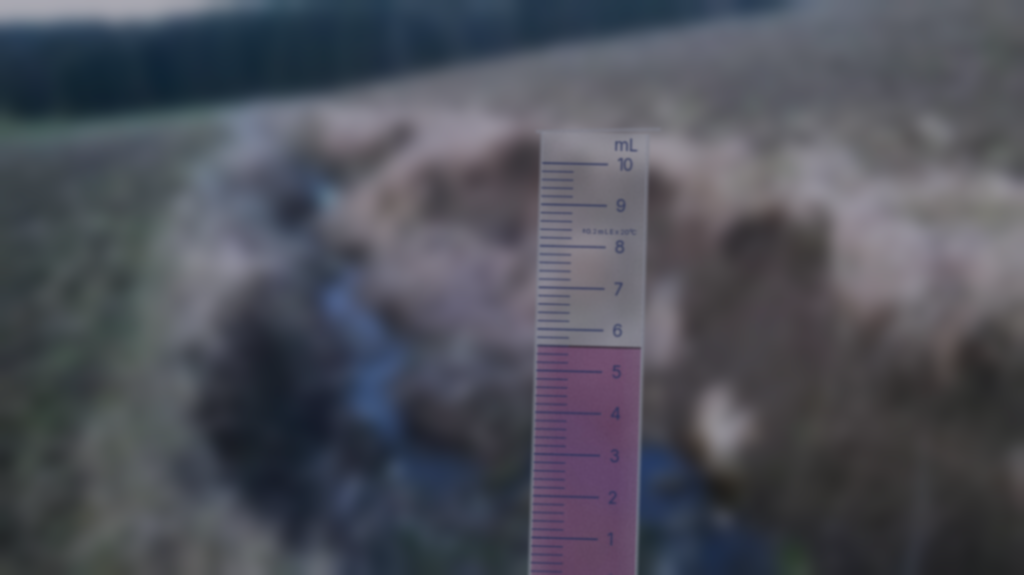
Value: mL 5.6
